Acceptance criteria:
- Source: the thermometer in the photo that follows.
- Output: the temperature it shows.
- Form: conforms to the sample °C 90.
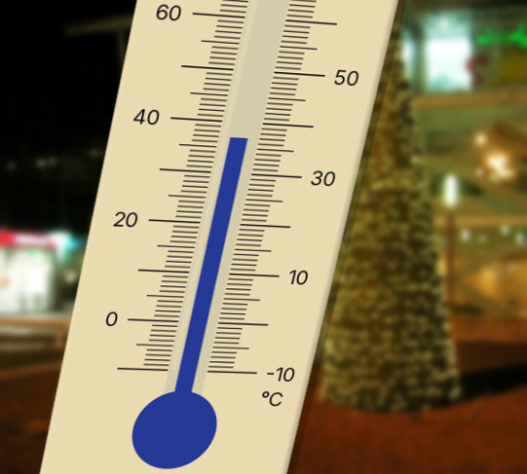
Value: °C 37
